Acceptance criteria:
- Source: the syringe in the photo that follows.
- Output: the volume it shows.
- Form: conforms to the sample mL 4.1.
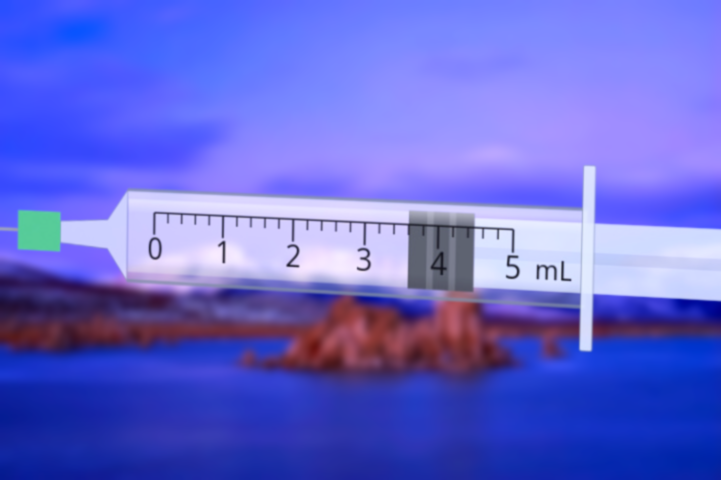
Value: mL 3.6
